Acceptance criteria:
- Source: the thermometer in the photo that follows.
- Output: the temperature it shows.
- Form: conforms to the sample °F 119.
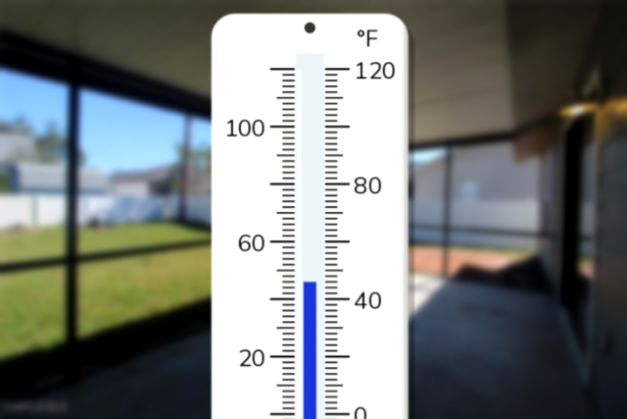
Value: °F 46
